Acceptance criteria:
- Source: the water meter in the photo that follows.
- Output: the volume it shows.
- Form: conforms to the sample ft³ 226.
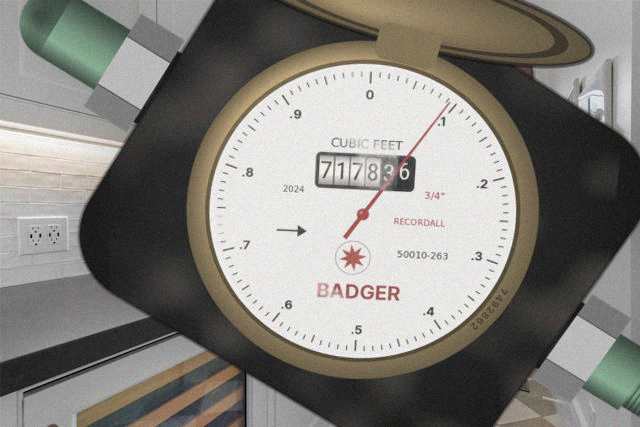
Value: ft³ 717836.09
